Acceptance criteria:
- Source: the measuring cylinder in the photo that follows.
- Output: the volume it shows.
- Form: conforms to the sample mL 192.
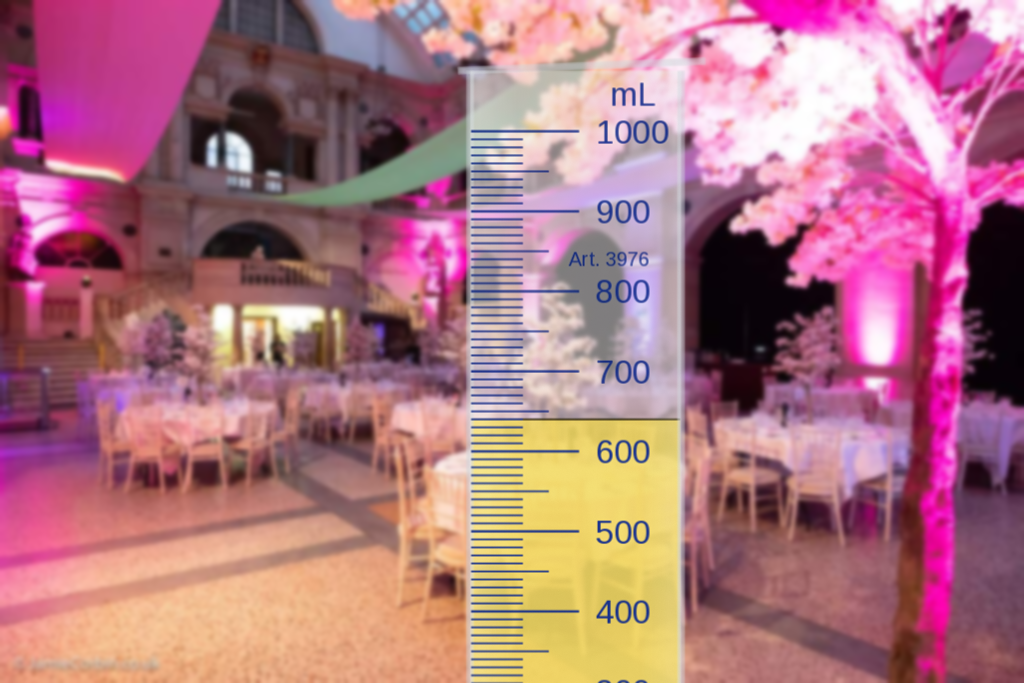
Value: mL 640
